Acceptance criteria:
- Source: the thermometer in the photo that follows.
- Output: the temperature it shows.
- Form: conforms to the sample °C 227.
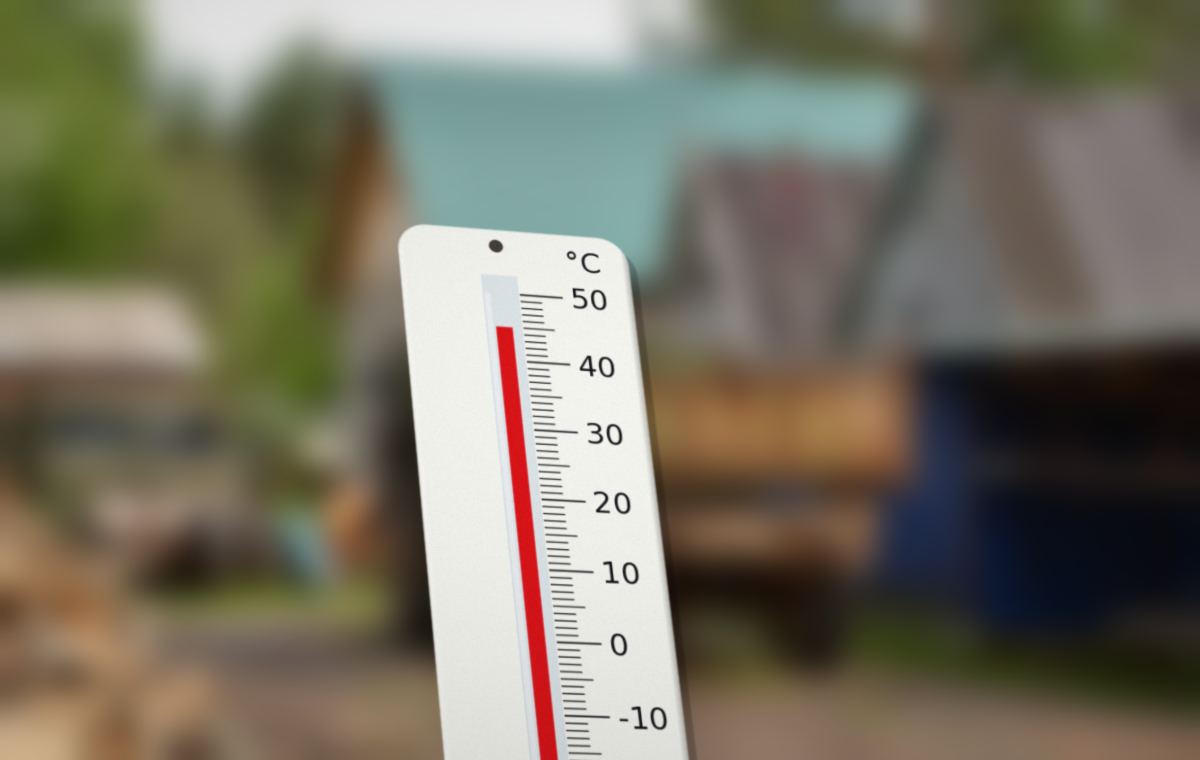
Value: °C 45
